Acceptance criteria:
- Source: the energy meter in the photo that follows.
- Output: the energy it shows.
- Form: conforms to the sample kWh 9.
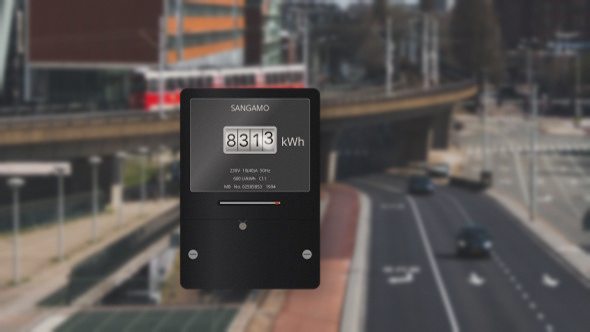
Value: kWh 8313
